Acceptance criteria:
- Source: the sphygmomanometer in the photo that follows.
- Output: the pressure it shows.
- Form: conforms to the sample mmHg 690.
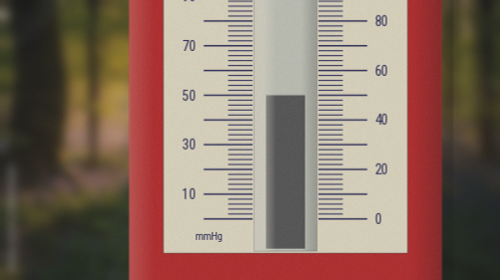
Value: mmHg 50
